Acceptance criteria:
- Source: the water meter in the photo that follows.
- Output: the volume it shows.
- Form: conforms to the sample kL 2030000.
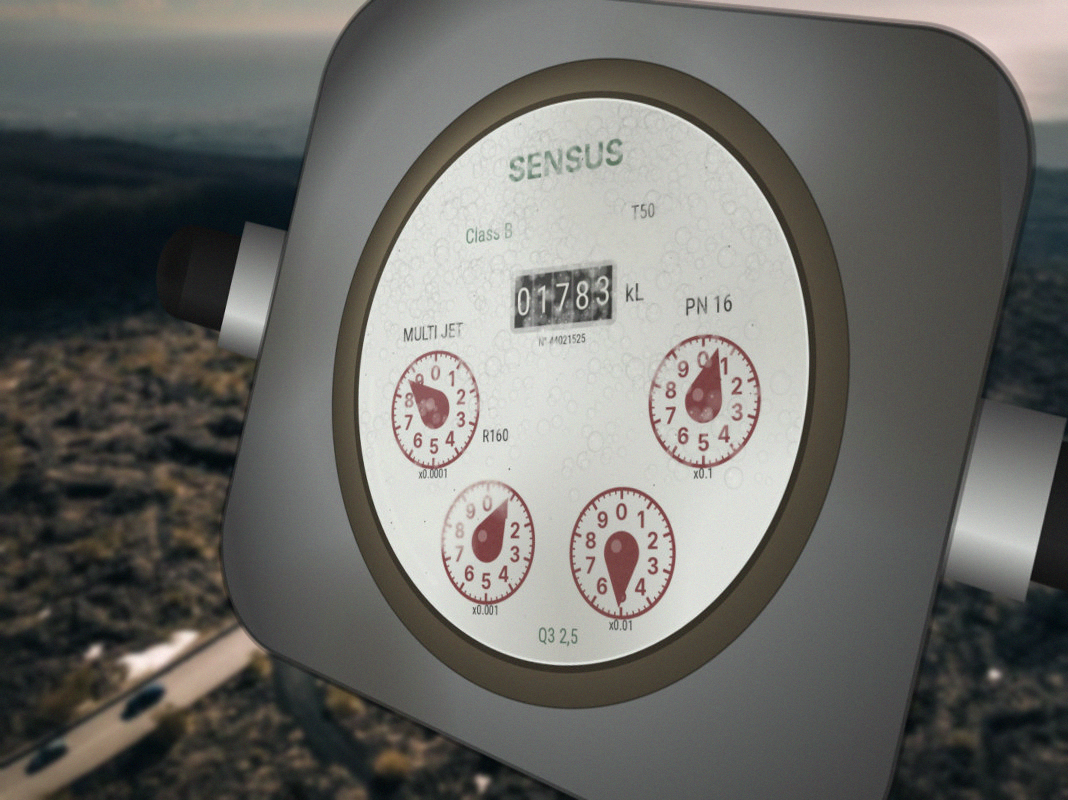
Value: kL 1783.0508
